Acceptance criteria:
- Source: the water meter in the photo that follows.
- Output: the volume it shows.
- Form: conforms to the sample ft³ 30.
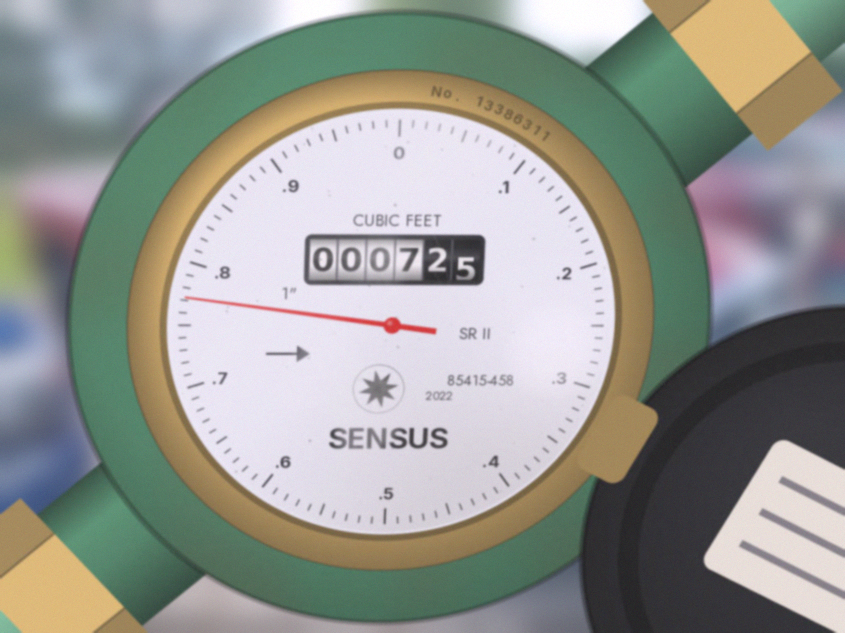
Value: ft³ 724.77
